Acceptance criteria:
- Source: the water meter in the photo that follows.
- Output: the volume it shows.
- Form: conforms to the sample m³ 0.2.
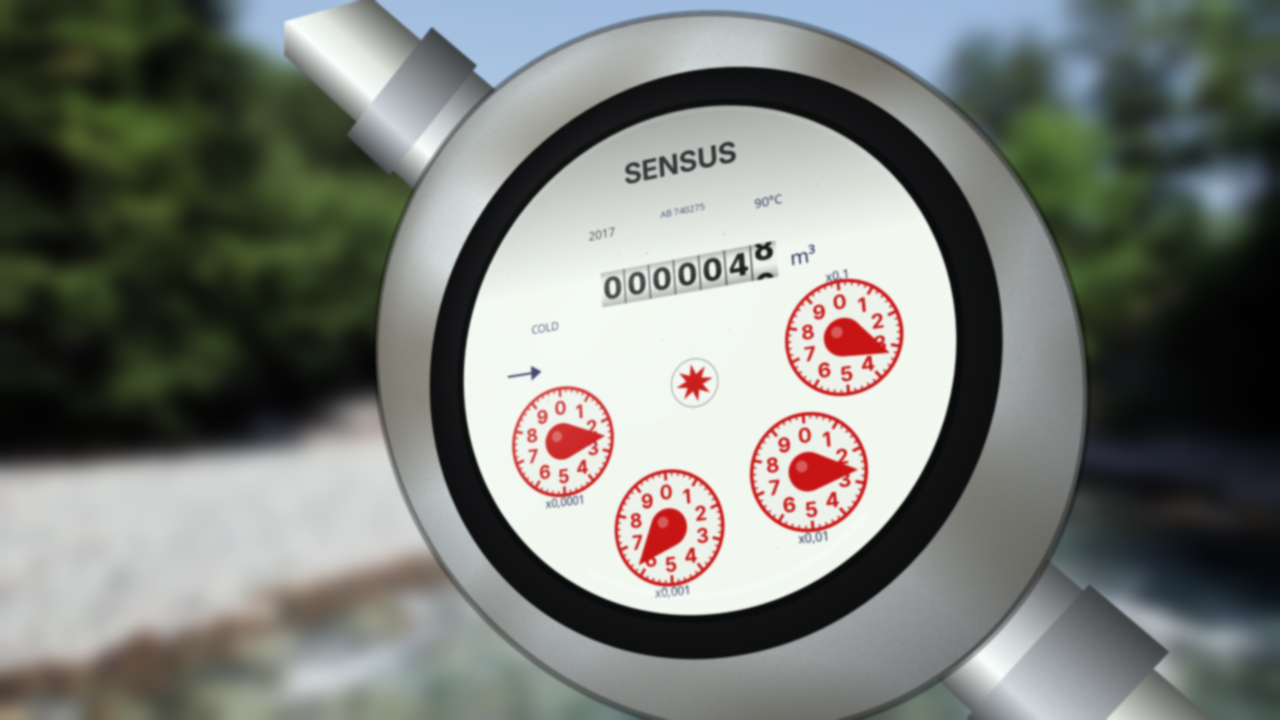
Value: m³ 48.3262
